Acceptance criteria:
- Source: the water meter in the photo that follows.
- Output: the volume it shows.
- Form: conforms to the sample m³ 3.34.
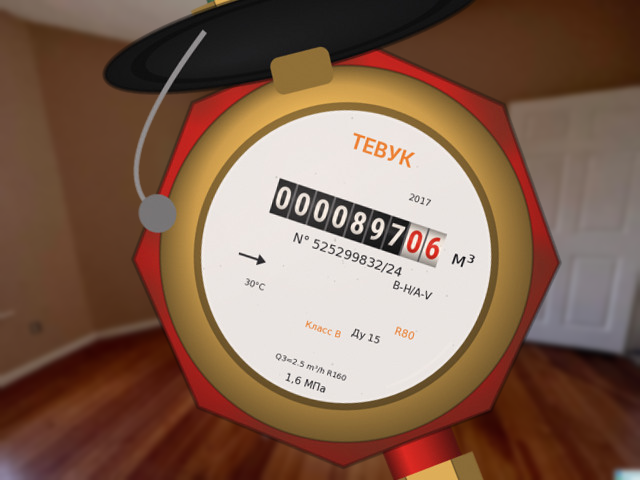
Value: m³ 897.06
